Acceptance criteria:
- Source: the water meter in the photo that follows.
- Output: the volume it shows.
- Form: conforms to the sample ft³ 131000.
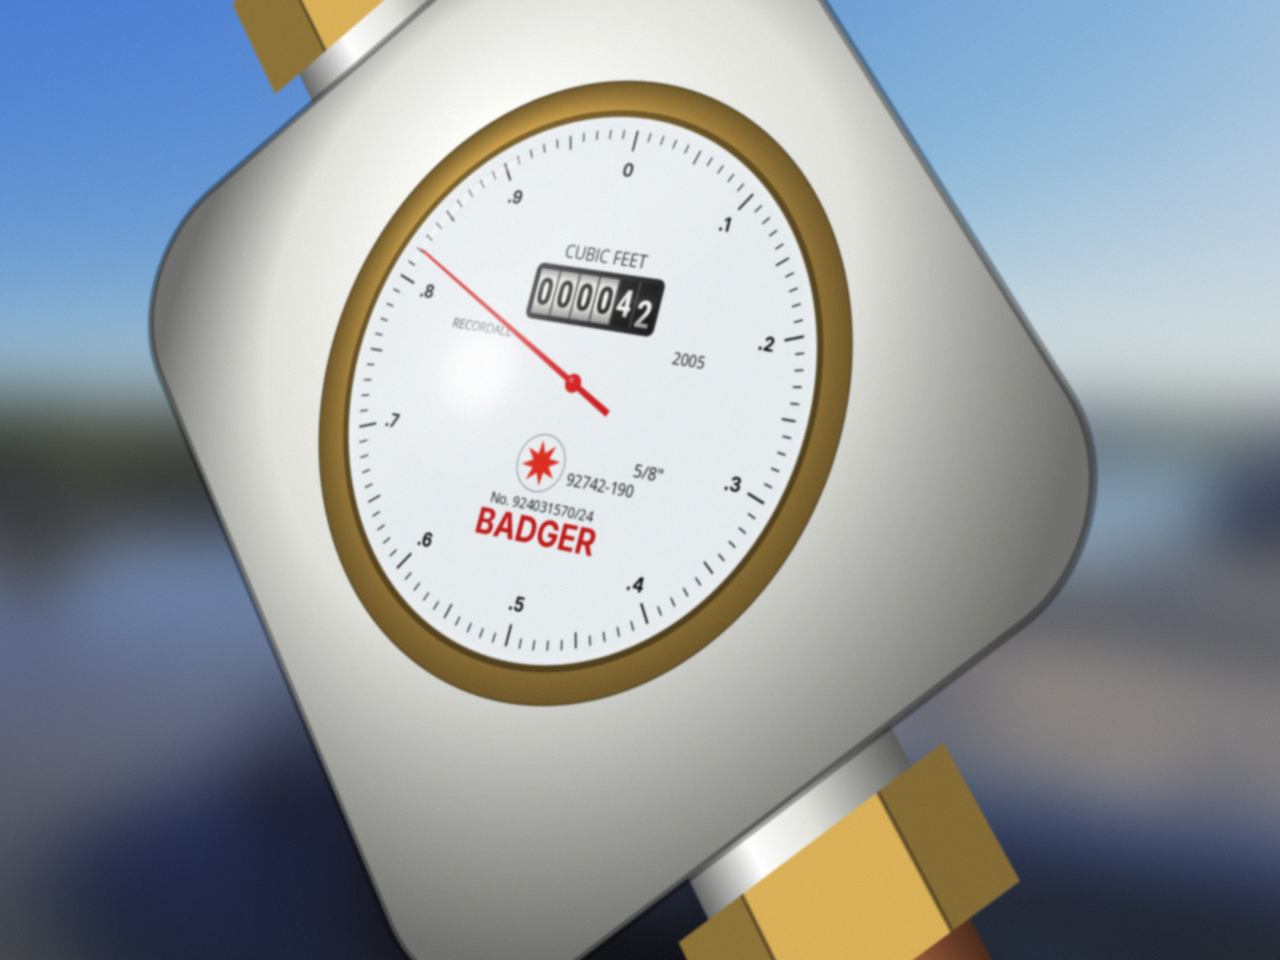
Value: ft³ 41.82
